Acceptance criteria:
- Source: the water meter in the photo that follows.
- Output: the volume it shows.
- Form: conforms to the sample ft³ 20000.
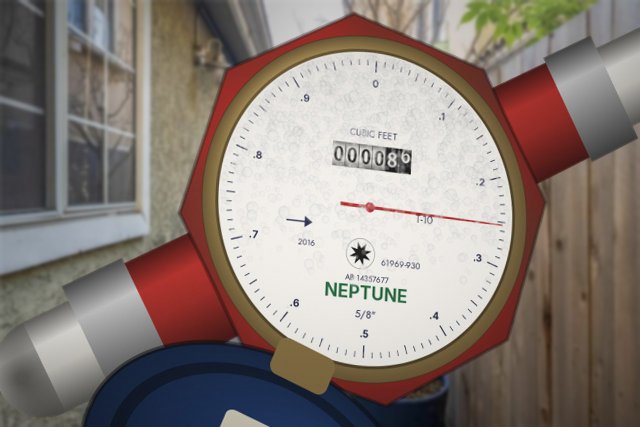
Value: ft³ 86.25
